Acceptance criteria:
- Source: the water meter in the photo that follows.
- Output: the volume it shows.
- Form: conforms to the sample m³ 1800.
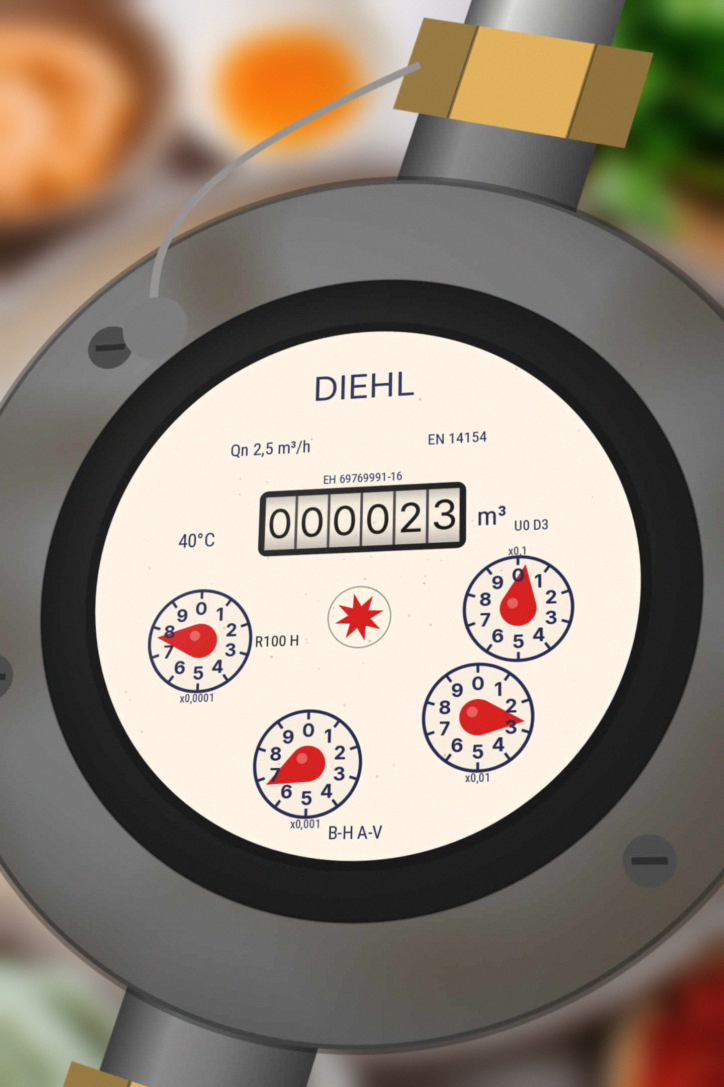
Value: m³ 23.0267
